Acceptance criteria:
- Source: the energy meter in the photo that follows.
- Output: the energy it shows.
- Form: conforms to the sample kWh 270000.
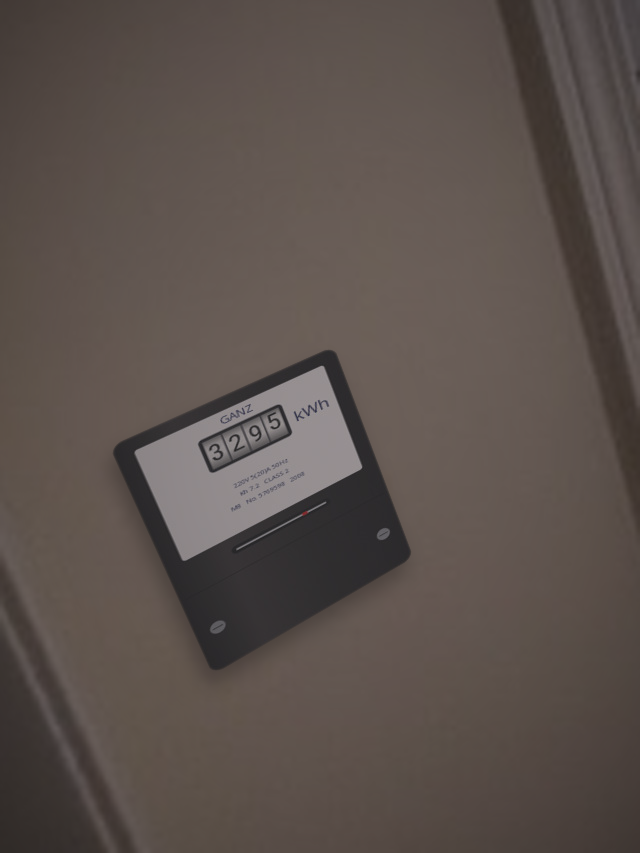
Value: kWh 3295
